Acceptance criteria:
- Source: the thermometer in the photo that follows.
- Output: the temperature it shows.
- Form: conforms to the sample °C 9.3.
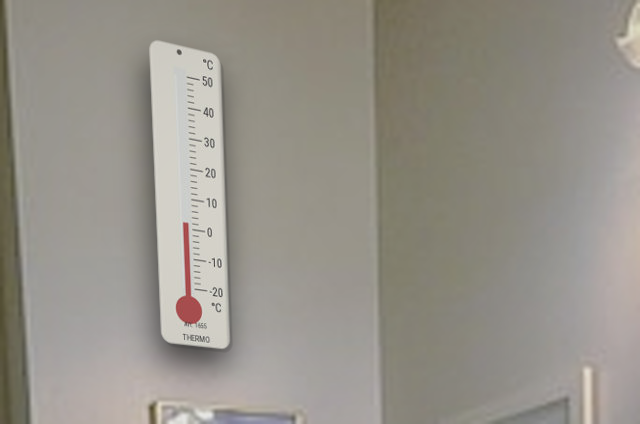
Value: °C 2
